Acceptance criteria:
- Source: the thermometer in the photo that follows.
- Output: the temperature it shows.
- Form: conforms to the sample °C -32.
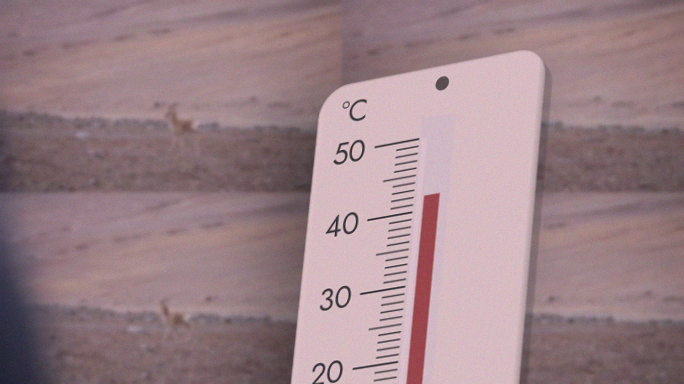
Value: °C 42
